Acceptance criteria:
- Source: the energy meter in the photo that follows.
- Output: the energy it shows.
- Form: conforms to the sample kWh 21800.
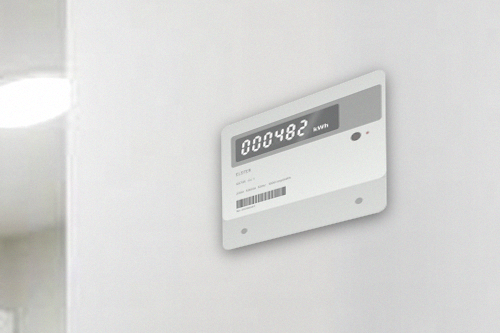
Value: kWh 482
